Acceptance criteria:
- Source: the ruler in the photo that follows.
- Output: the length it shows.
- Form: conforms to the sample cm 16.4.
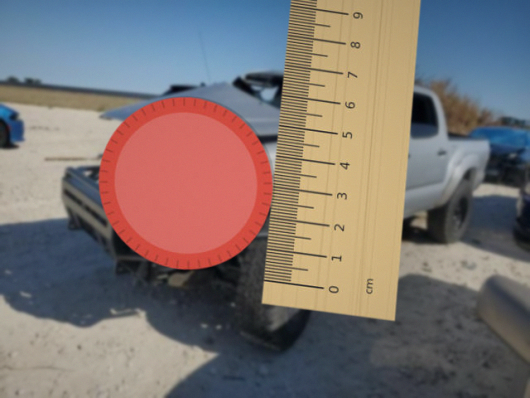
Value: cm 5.5
